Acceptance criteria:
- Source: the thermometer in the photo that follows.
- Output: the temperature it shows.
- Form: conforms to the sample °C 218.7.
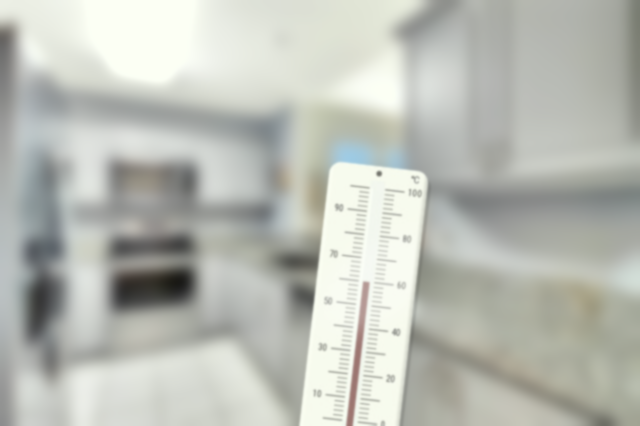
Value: °C 60
